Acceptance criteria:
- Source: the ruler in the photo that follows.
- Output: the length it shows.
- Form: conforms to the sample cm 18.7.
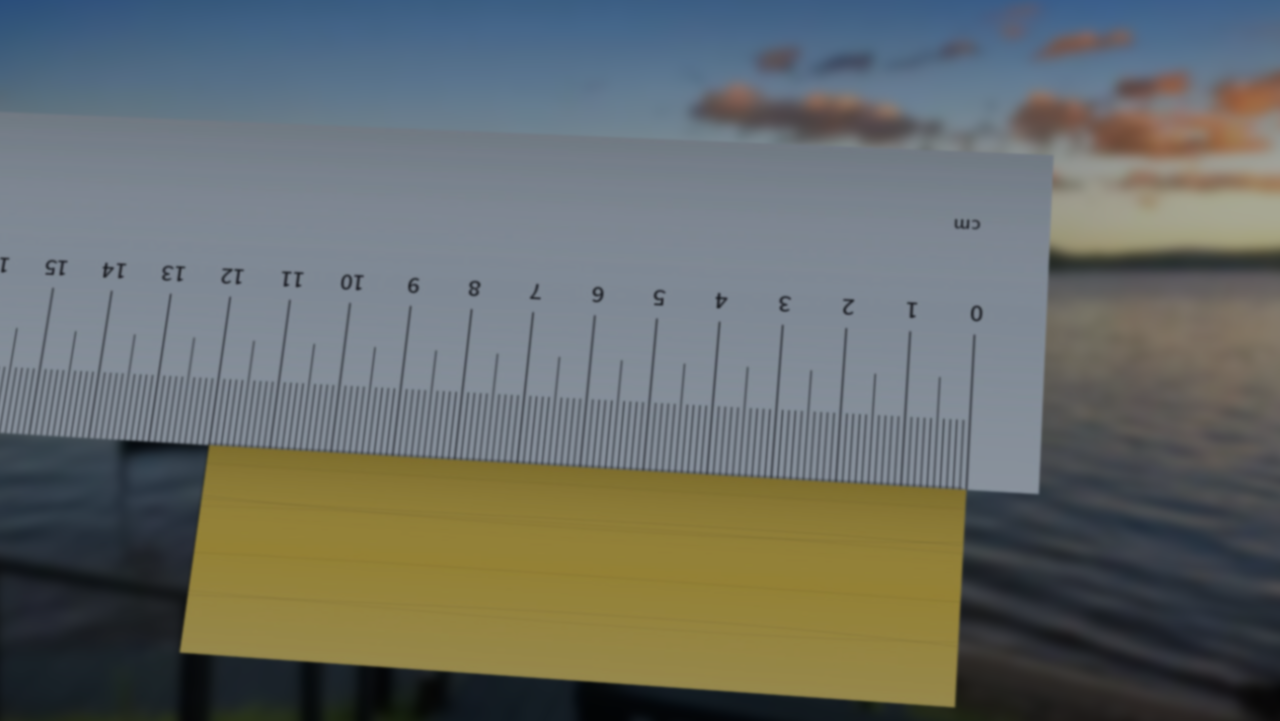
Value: cm 12
